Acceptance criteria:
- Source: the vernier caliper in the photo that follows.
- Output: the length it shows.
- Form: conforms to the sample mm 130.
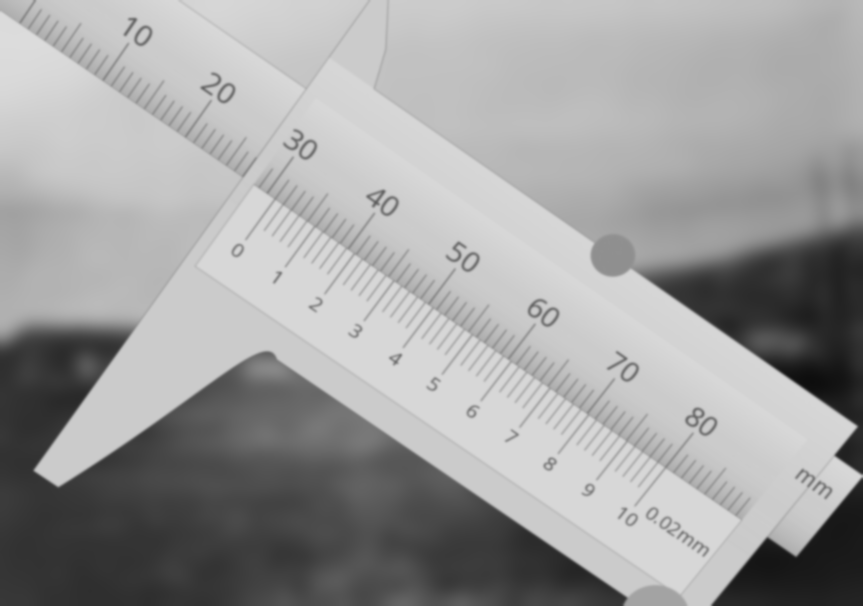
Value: mm 31.0
